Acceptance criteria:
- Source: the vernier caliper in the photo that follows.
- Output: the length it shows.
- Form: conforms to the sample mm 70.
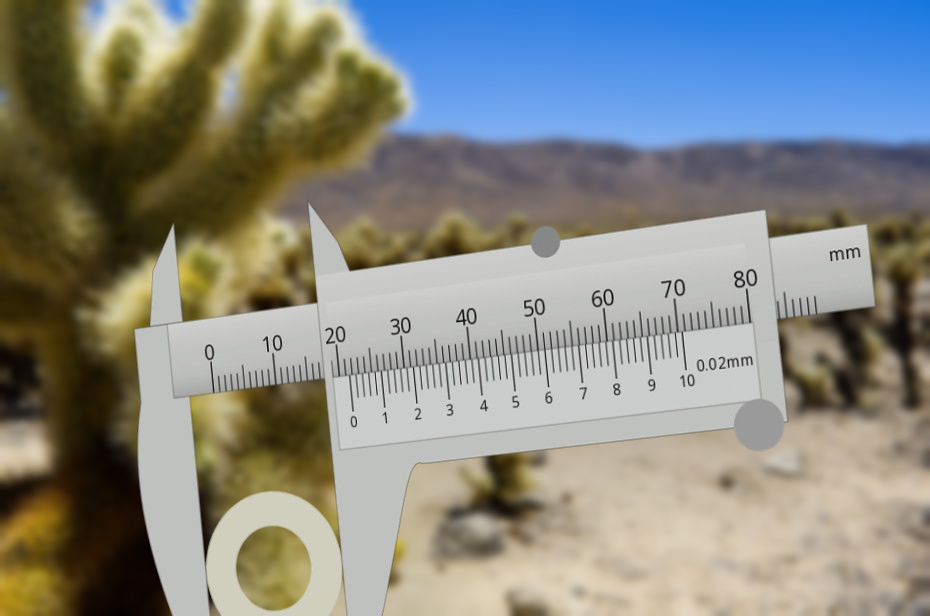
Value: mm 21.6
